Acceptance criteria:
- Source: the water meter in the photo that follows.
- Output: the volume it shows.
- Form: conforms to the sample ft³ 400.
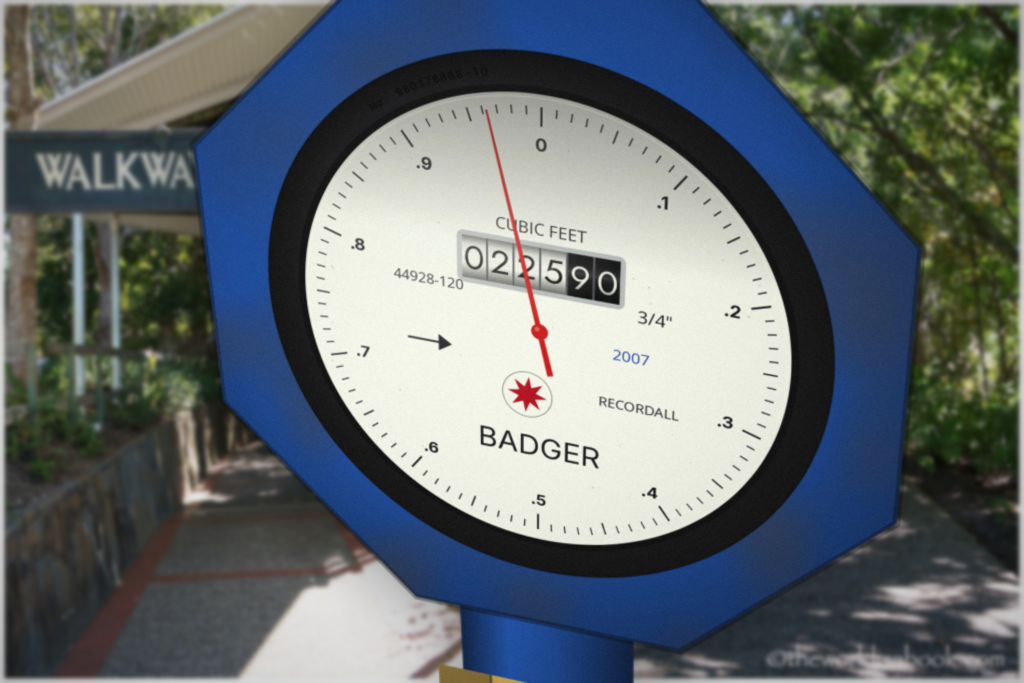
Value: ft³ 22589.96
